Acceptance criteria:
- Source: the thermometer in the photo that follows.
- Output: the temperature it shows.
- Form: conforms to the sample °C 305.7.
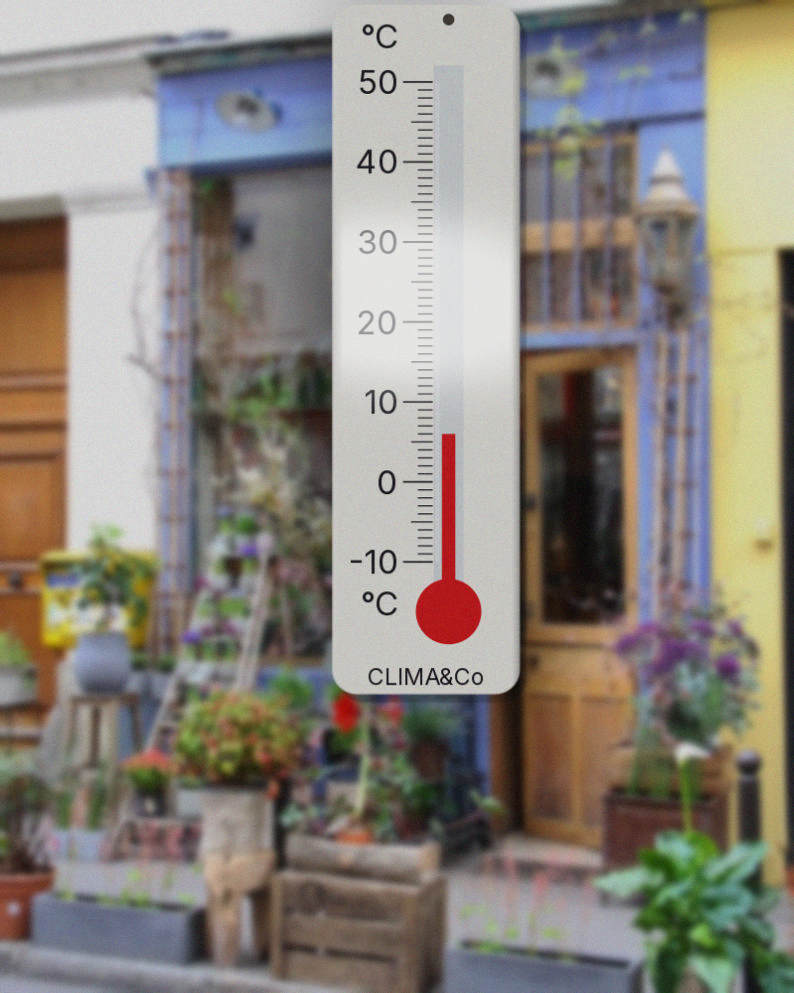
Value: °C 6
